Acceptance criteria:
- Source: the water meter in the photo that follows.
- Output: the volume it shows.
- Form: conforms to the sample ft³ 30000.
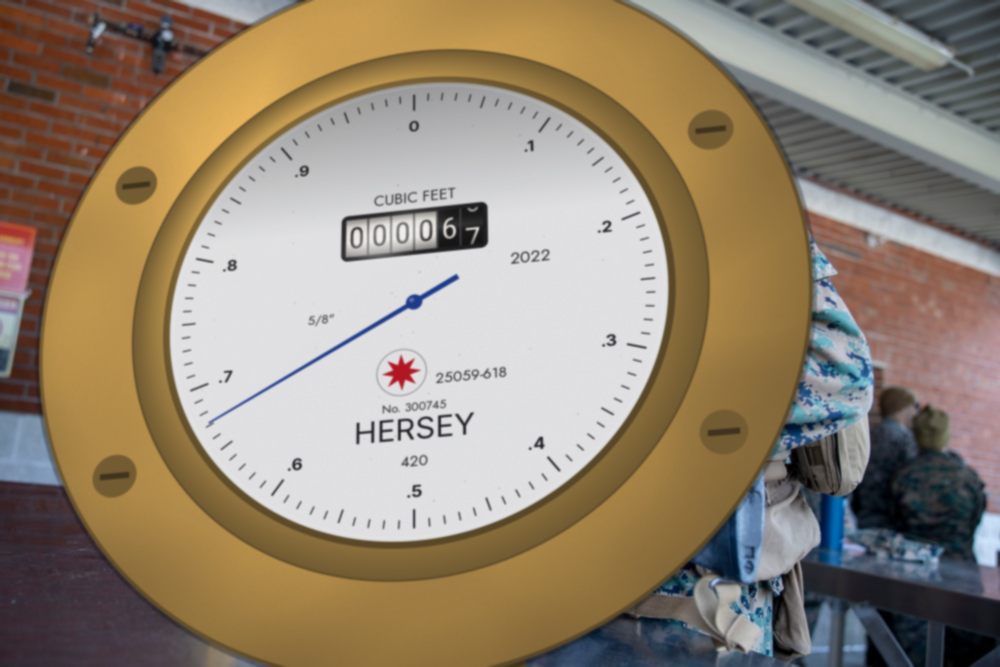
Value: ft³ 66.67
